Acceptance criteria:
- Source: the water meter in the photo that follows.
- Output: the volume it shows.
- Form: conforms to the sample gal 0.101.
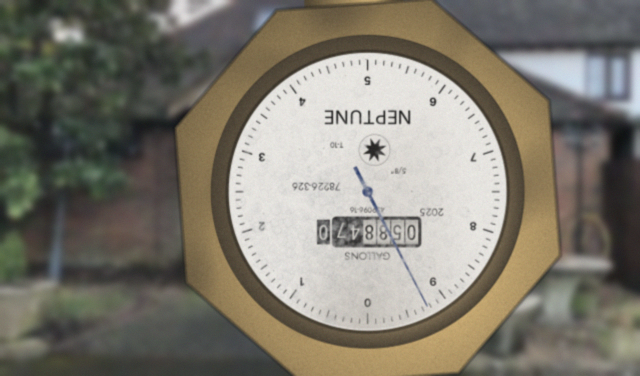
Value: gal 588469.2
